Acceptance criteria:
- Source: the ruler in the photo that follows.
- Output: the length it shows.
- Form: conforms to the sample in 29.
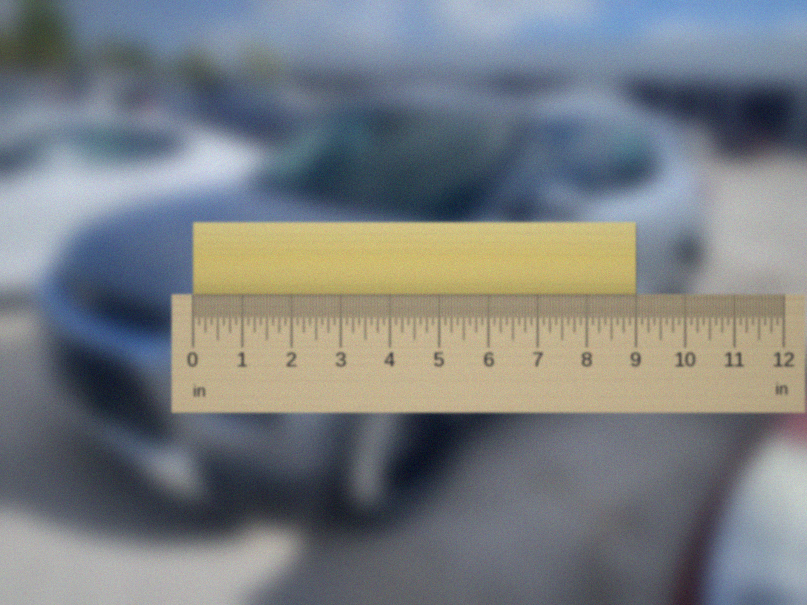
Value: in 9
